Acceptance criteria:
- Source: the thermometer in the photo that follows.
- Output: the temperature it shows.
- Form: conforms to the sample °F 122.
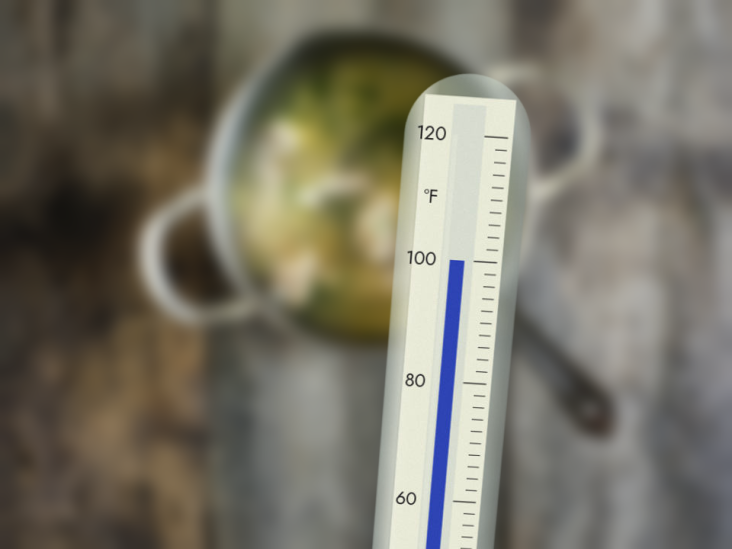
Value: °F 100
